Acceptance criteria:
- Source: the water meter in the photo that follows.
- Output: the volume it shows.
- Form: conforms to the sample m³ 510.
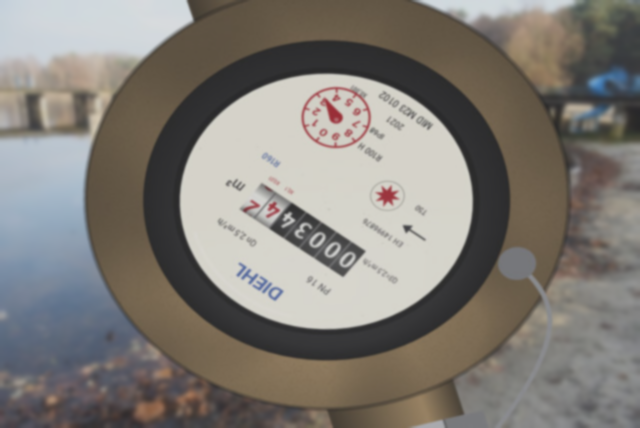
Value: m³ 34.423
